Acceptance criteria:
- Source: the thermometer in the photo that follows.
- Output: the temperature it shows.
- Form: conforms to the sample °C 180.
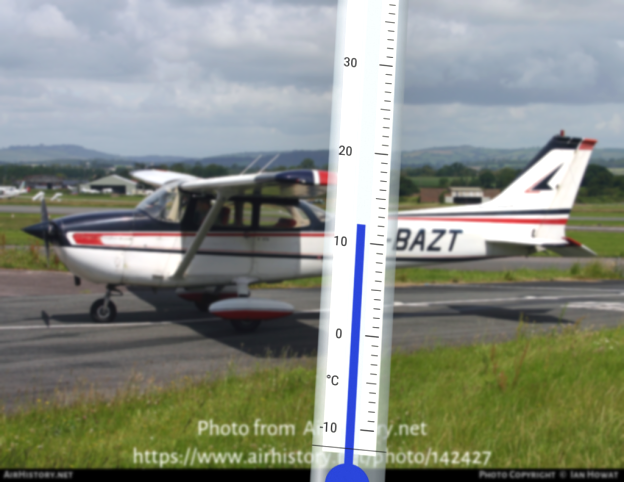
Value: °C 12
